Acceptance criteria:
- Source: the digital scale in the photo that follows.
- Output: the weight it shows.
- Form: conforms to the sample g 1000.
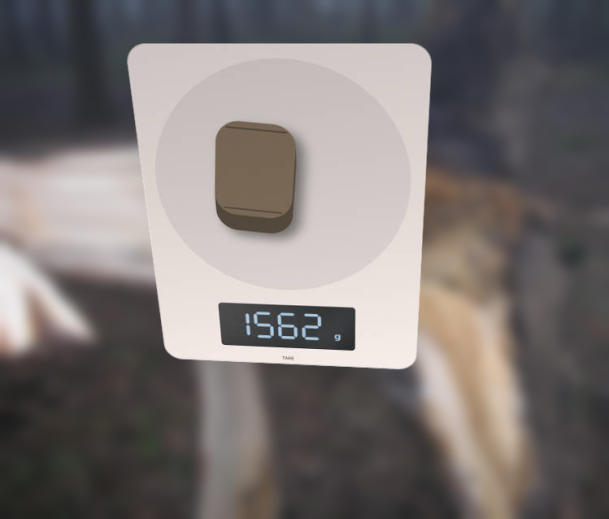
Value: g 1562
